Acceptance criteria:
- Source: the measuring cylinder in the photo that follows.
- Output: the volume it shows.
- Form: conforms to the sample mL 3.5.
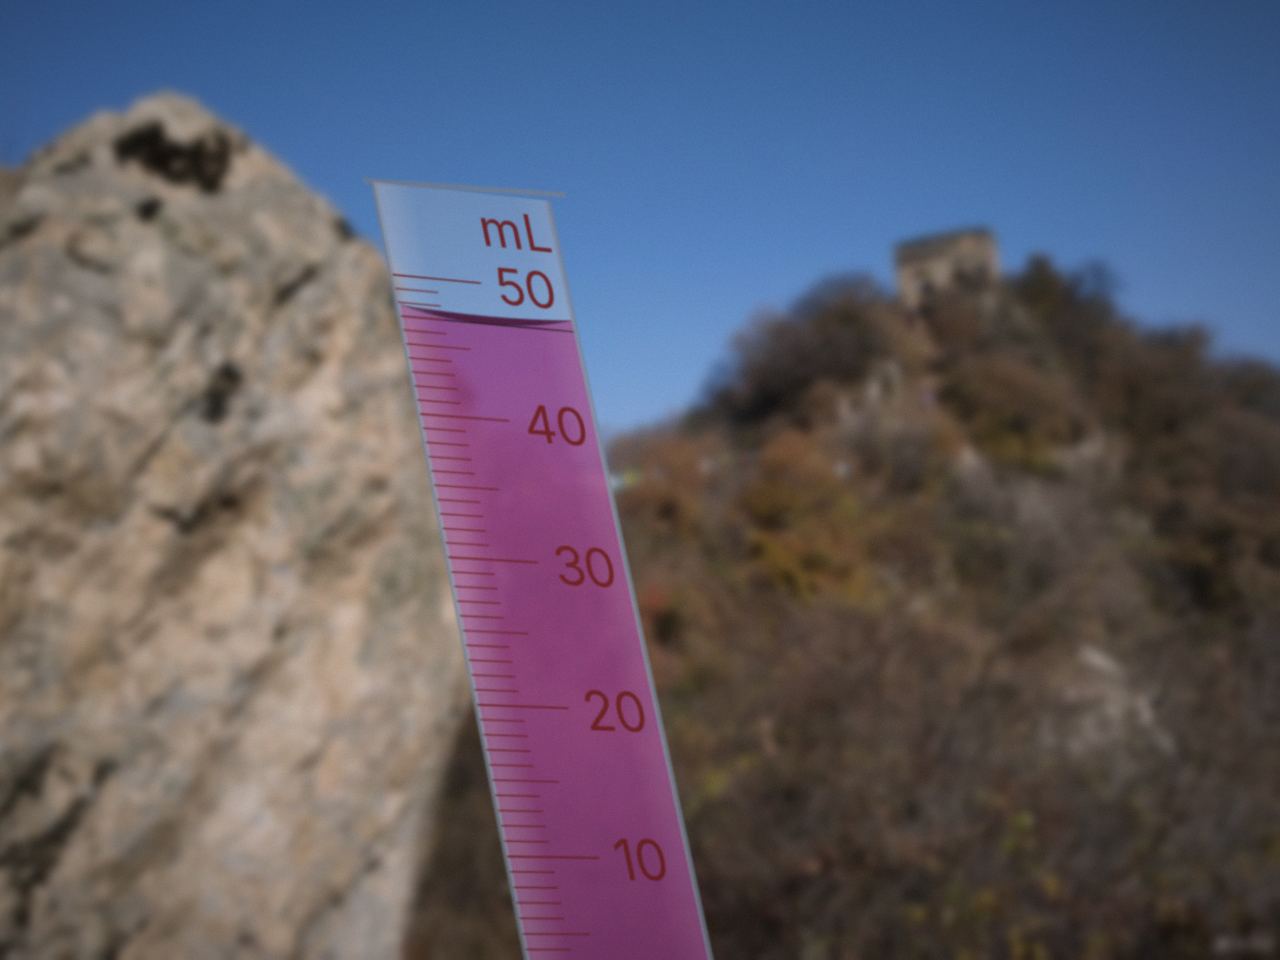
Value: mL 47
